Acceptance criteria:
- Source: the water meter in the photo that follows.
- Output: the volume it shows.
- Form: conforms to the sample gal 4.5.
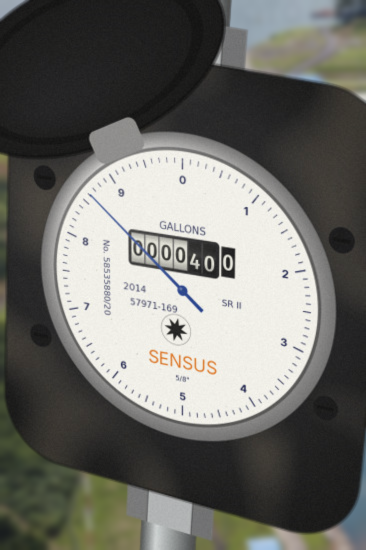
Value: gal 398.6
